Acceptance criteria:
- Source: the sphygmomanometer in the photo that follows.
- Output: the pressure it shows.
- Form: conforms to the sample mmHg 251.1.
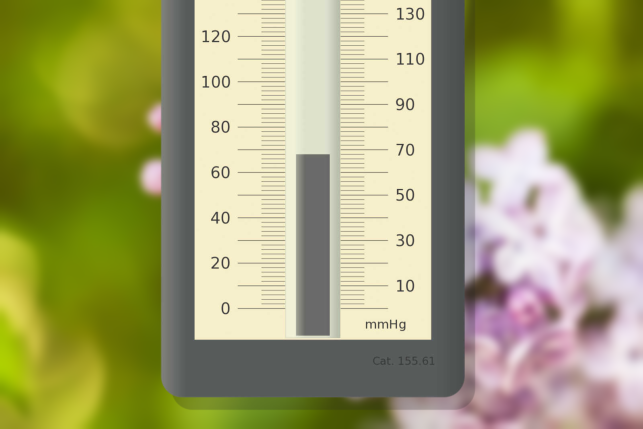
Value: mmHg 68
